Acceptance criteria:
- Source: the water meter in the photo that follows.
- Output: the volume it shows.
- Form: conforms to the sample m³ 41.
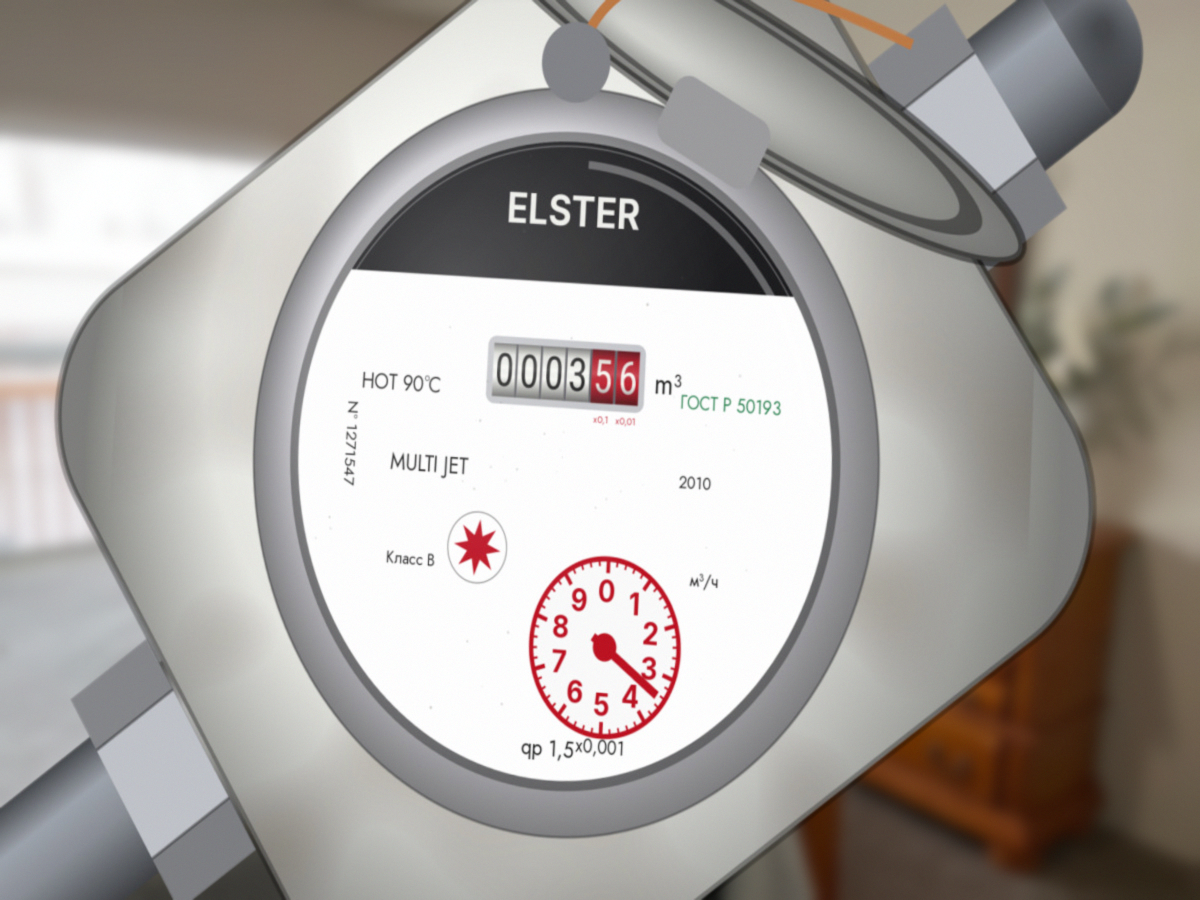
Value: m³ 3.563
